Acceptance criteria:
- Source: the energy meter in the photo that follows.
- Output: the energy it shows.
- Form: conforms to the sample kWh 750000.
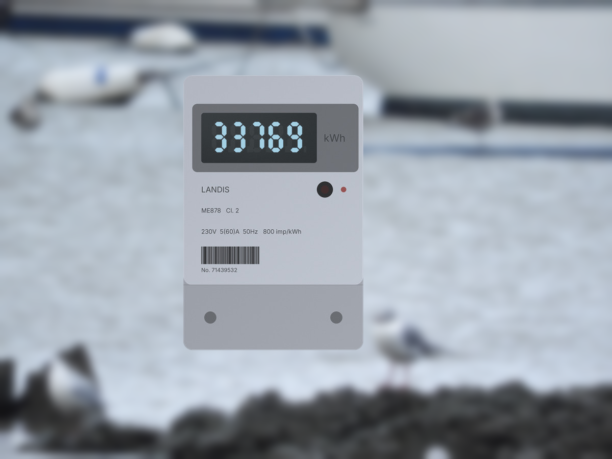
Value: kWh 33769
